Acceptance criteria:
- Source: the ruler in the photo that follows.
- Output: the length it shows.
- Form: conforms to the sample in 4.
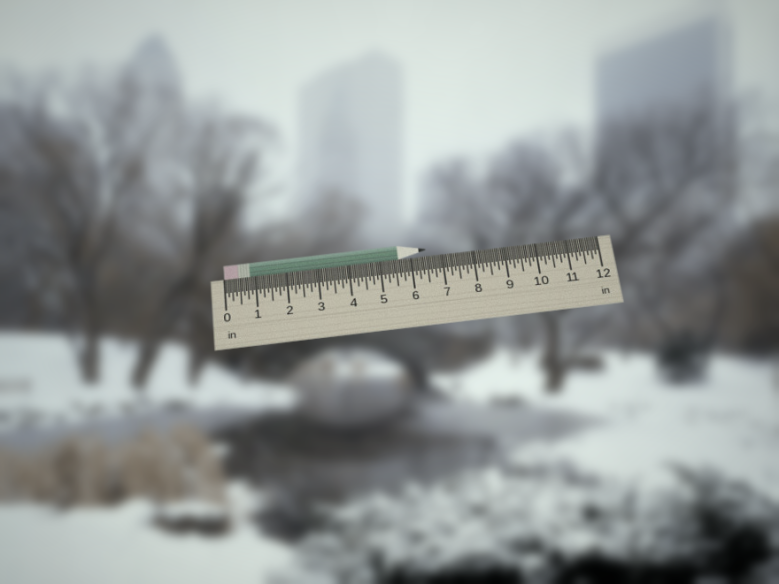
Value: in 6.5
